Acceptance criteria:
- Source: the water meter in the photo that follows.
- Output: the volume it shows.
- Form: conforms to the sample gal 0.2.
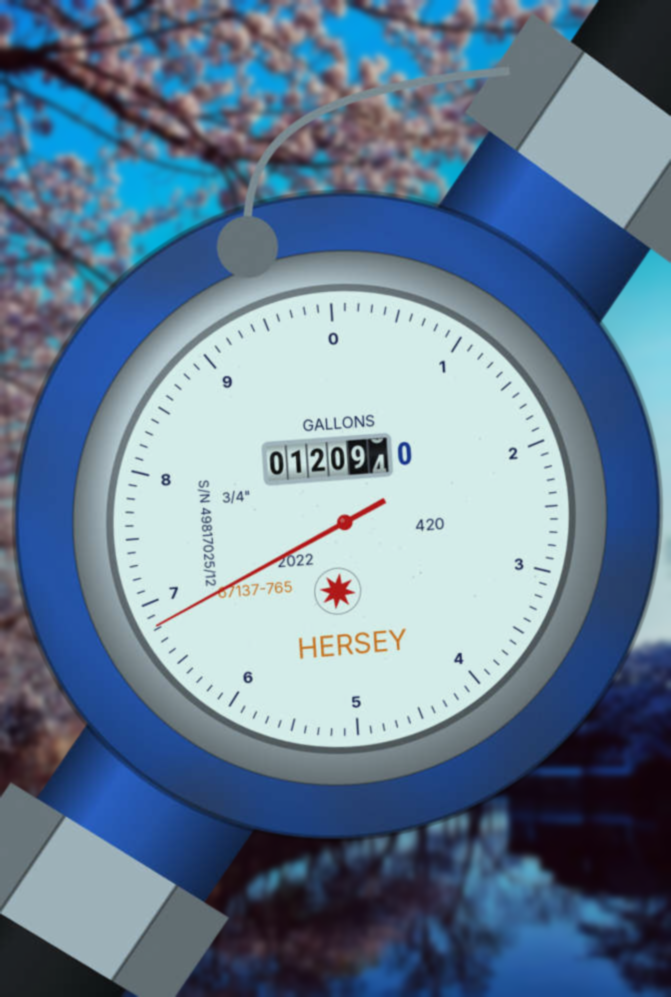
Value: gal 120936.8
